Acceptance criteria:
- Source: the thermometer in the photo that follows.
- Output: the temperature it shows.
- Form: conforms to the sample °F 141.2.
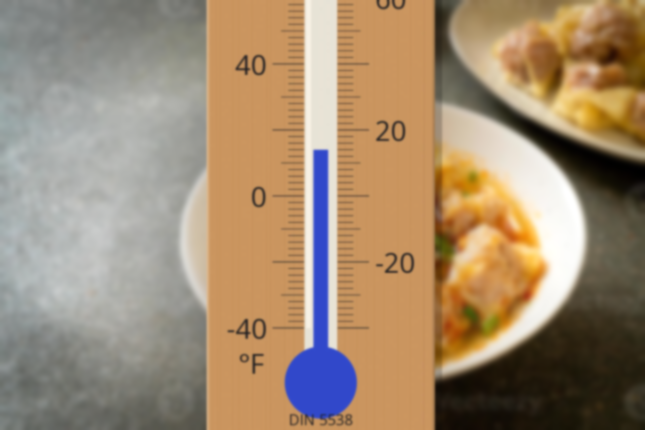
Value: °F 14
